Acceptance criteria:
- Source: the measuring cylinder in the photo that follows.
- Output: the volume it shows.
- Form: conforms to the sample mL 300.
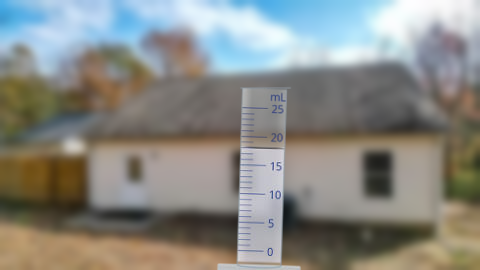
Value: mL 18
